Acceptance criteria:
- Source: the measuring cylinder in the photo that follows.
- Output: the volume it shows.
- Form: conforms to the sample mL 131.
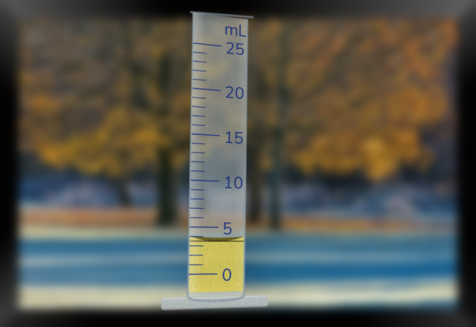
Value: mL 3.5
